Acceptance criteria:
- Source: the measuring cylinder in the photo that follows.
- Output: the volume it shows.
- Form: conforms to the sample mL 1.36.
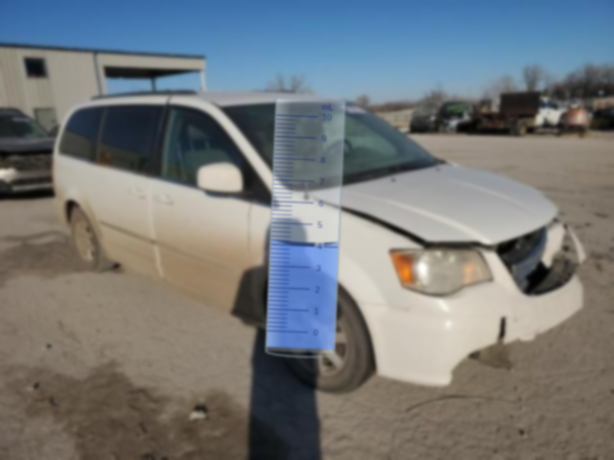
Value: mL 4
